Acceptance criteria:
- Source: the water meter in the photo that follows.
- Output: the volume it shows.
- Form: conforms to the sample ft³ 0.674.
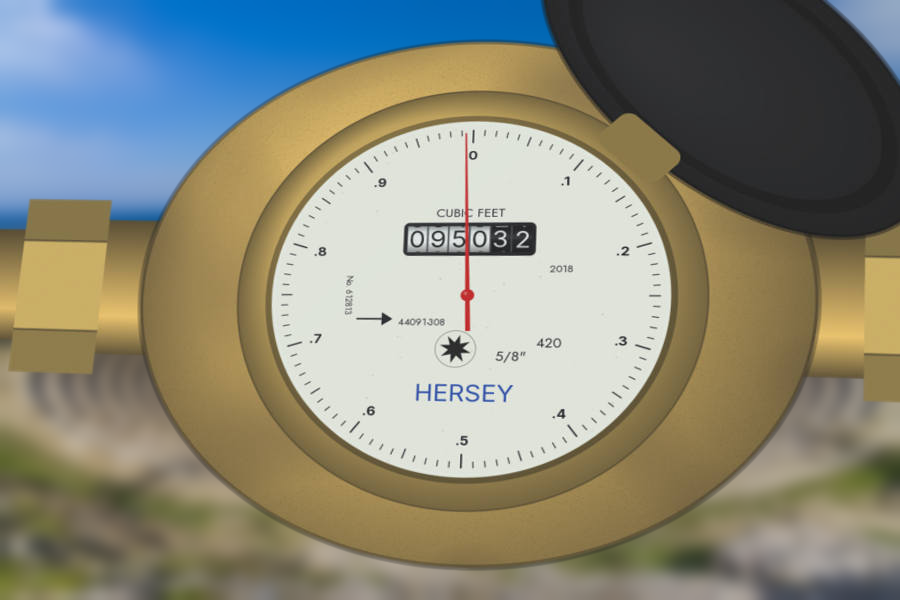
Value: ft³ 95031.99
